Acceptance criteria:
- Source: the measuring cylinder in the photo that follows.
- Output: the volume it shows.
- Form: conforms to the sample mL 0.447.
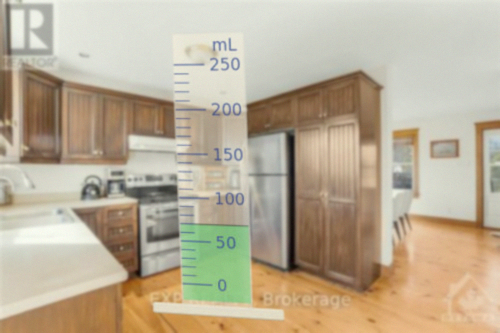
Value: mL 70
